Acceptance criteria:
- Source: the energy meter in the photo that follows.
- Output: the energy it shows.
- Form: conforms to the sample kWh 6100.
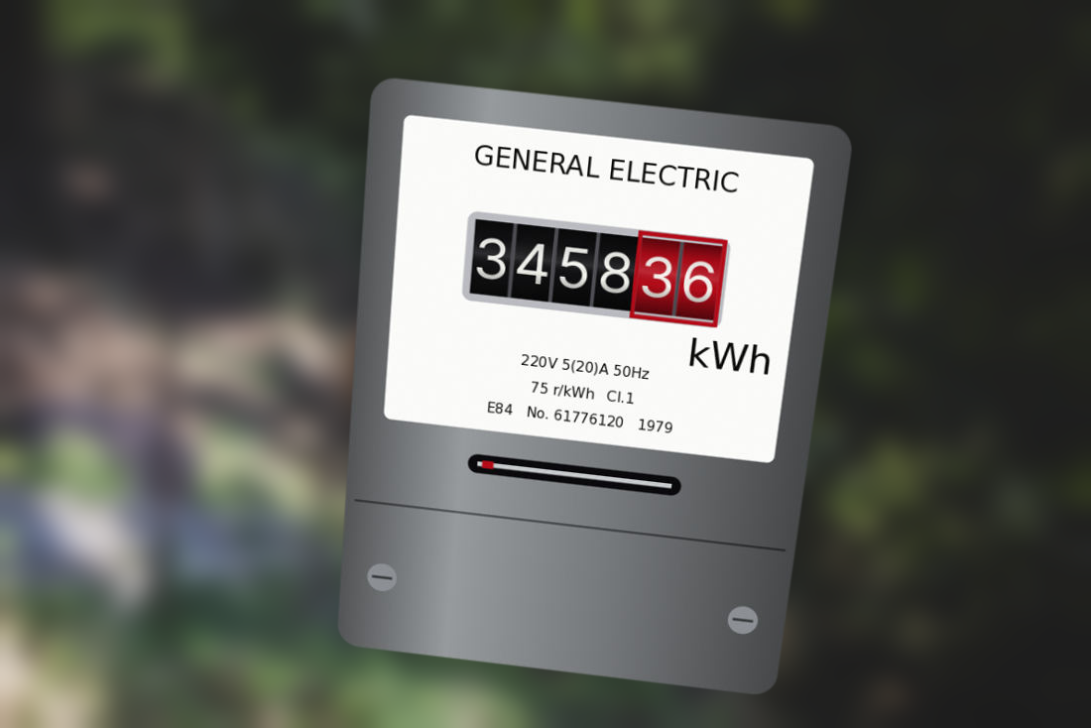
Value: kWh 3458.36
